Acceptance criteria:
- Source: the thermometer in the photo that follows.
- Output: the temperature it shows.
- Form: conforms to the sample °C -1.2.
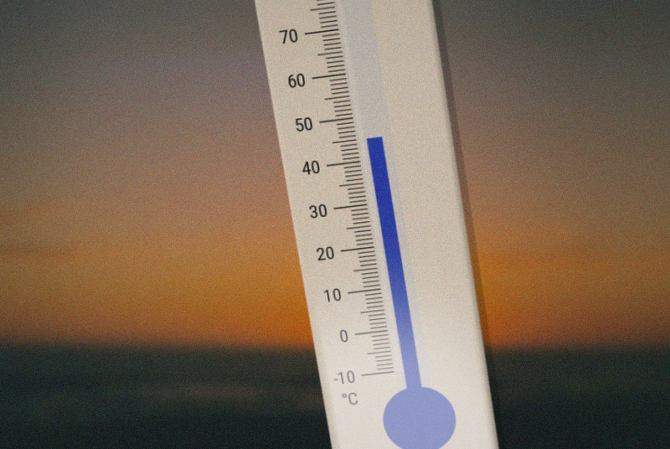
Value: °C 45
